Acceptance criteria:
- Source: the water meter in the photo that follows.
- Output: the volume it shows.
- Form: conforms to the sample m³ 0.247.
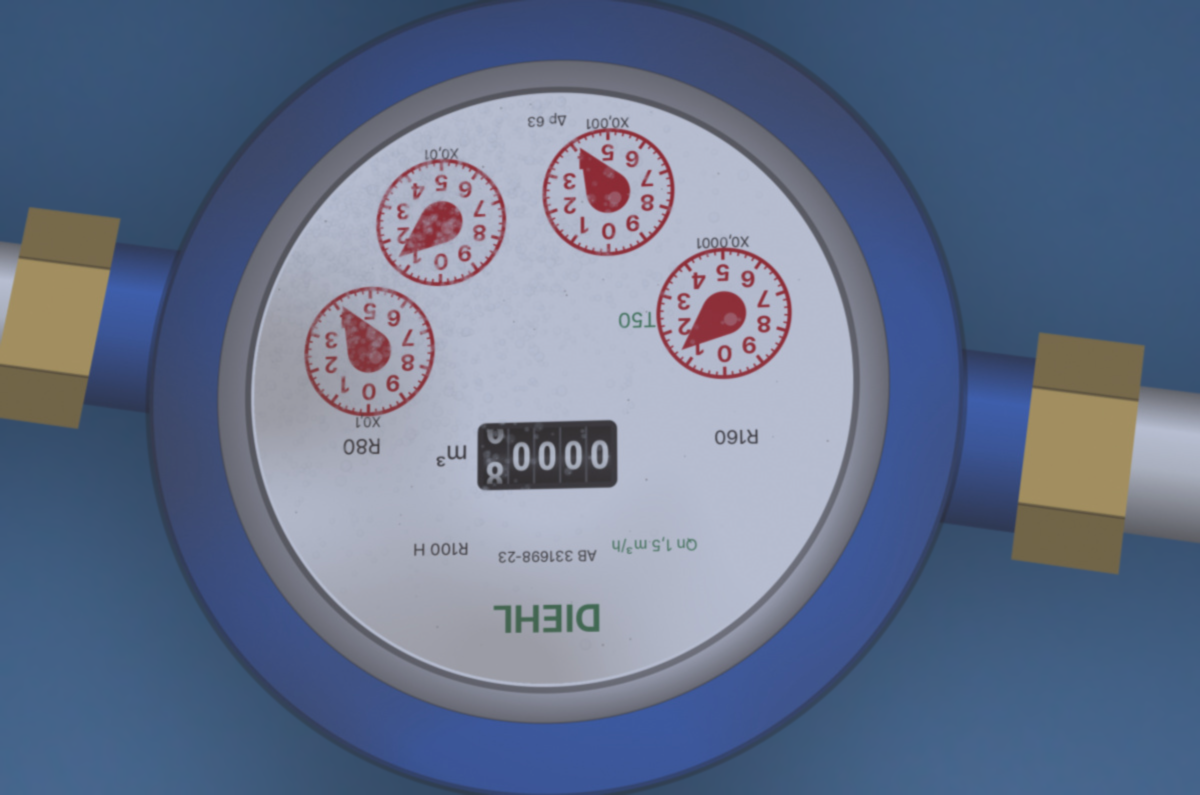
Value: m³ 8.4141
